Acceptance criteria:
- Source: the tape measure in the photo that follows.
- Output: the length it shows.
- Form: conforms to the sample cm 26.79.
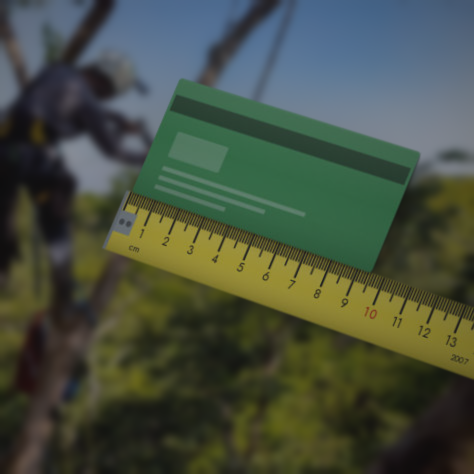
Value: cm 9.5
